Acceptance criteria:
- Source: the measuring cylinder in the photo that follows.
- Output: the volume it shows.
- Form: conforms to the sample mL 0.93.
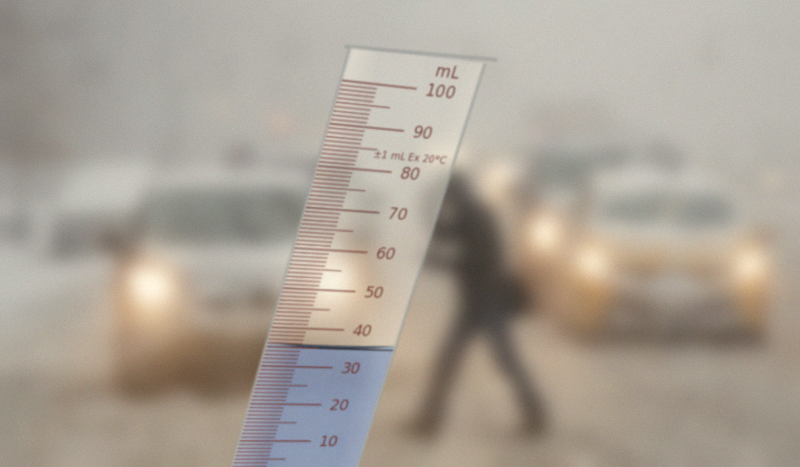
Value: mL 35
